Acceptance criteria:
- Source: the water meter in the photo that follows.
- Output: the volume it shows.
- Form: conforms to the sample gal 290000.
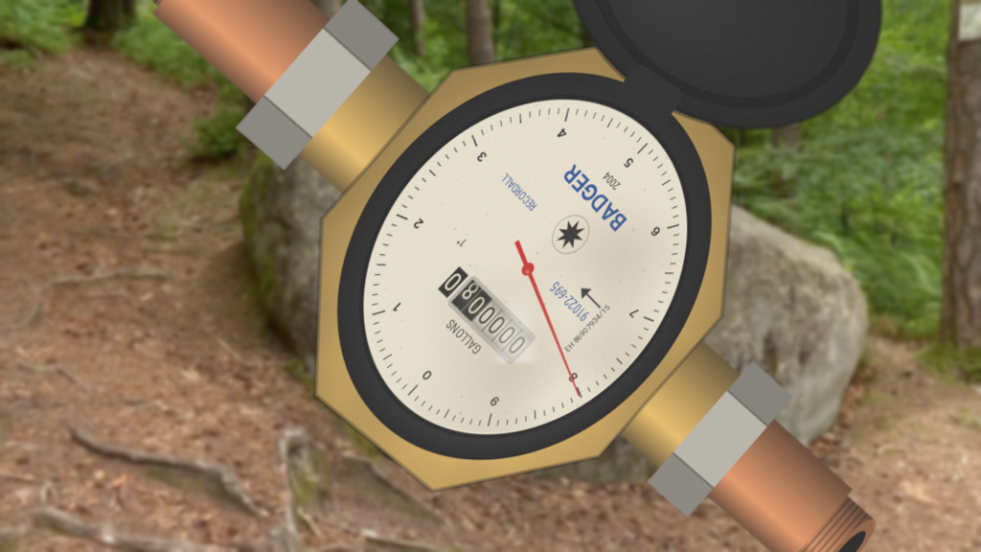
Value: gal 78.0
